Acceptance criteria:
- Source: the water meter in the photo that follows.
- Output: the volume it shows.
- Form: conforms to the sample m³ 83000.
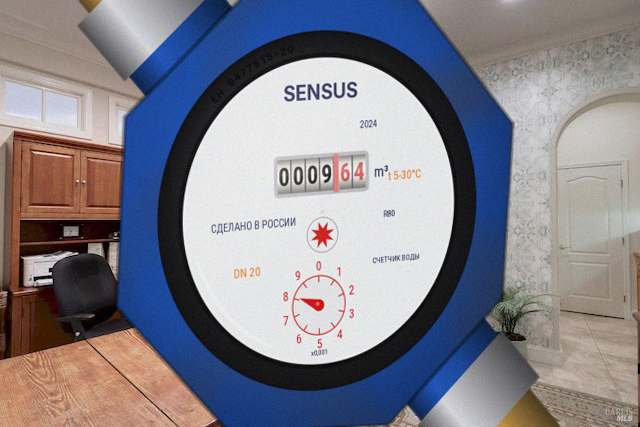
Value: m³ 9.648
